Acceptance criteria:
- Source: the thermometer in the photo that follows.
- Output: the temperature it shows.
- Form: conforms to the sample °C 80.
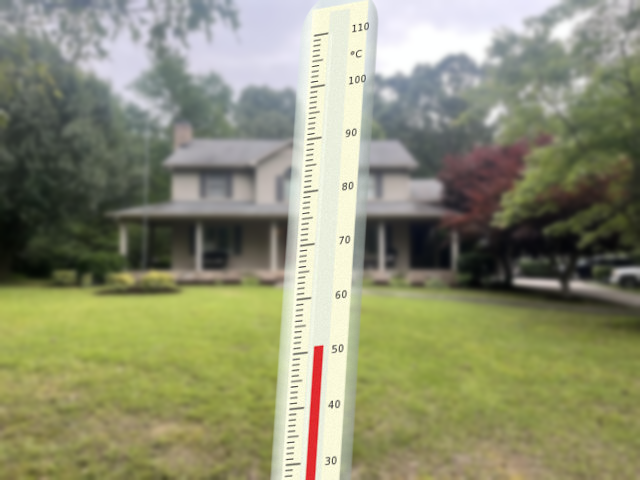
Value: °C 51
